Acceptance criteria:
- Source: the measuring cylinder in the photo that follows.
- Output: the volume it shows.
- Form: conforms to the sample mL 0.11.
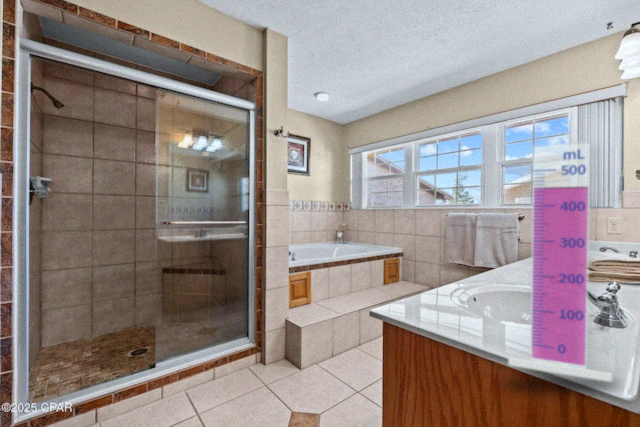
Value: mL 450
